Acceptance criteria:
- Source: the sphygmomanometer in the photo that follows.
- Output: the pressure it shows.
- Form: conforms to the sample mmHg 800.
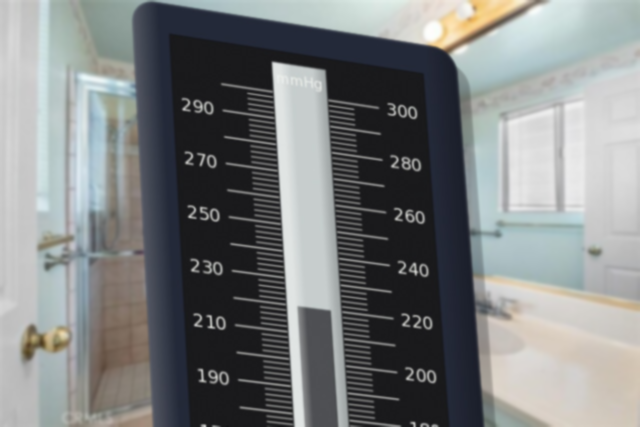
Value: mmHg 220
